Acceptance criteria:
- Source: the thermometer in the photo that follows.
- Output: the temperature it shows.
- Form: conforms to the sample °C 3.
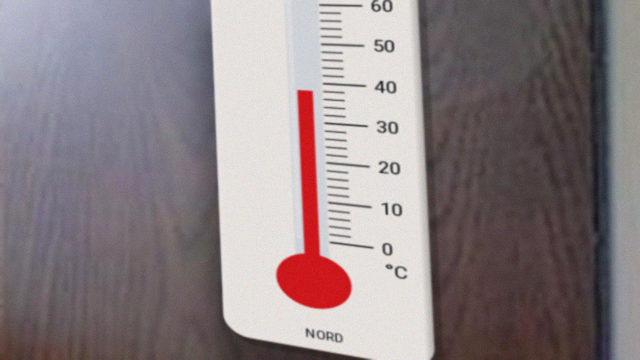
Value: °C 38
